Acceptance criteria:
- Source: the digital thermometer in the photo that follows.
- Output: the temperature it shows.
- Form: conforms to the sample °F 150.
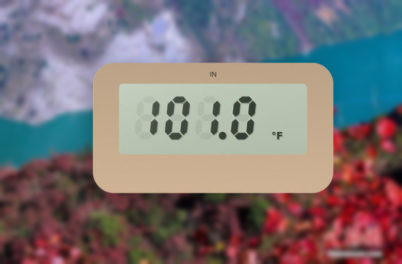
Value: °F 101.0
